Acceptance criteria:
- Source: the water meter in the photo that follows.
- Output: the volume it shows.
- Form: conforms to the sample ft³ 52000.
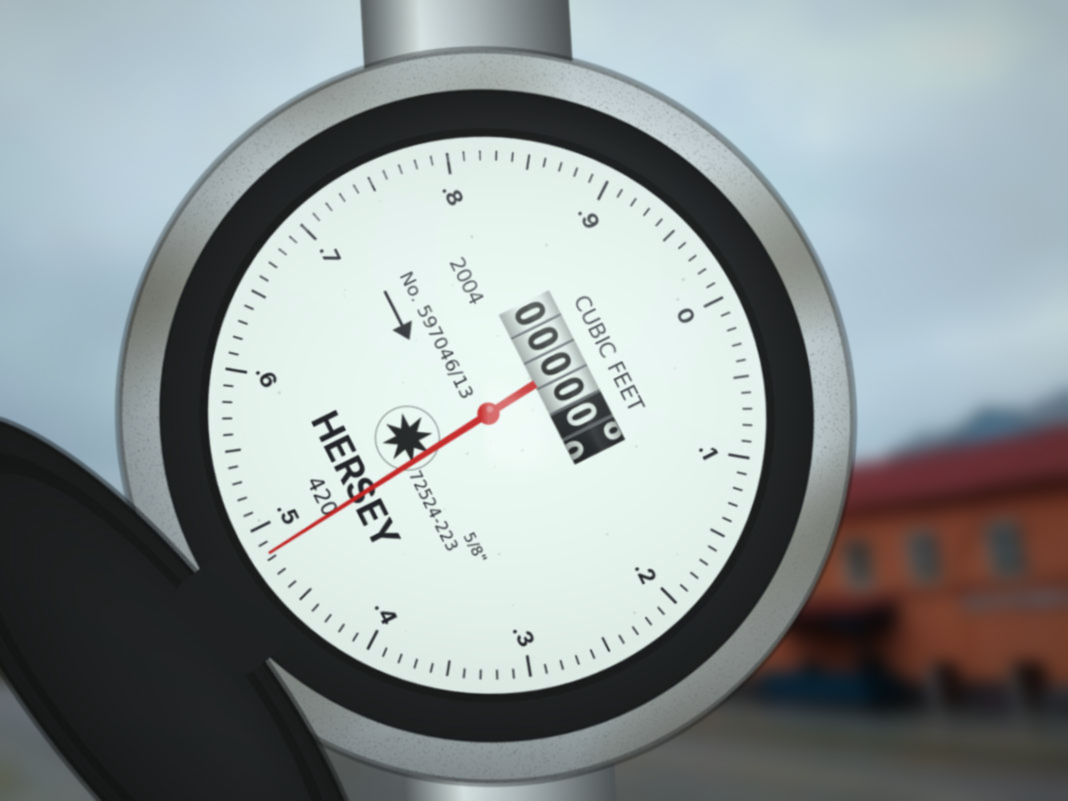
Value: ft³ 8.48
